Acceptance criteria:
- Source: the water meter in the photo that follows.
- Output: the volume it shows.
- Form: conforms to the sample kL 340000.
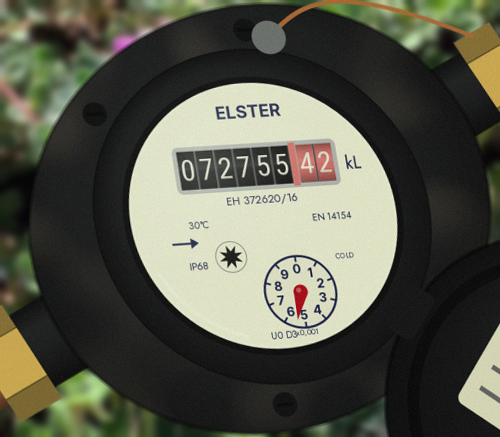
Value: kL 72755.425
